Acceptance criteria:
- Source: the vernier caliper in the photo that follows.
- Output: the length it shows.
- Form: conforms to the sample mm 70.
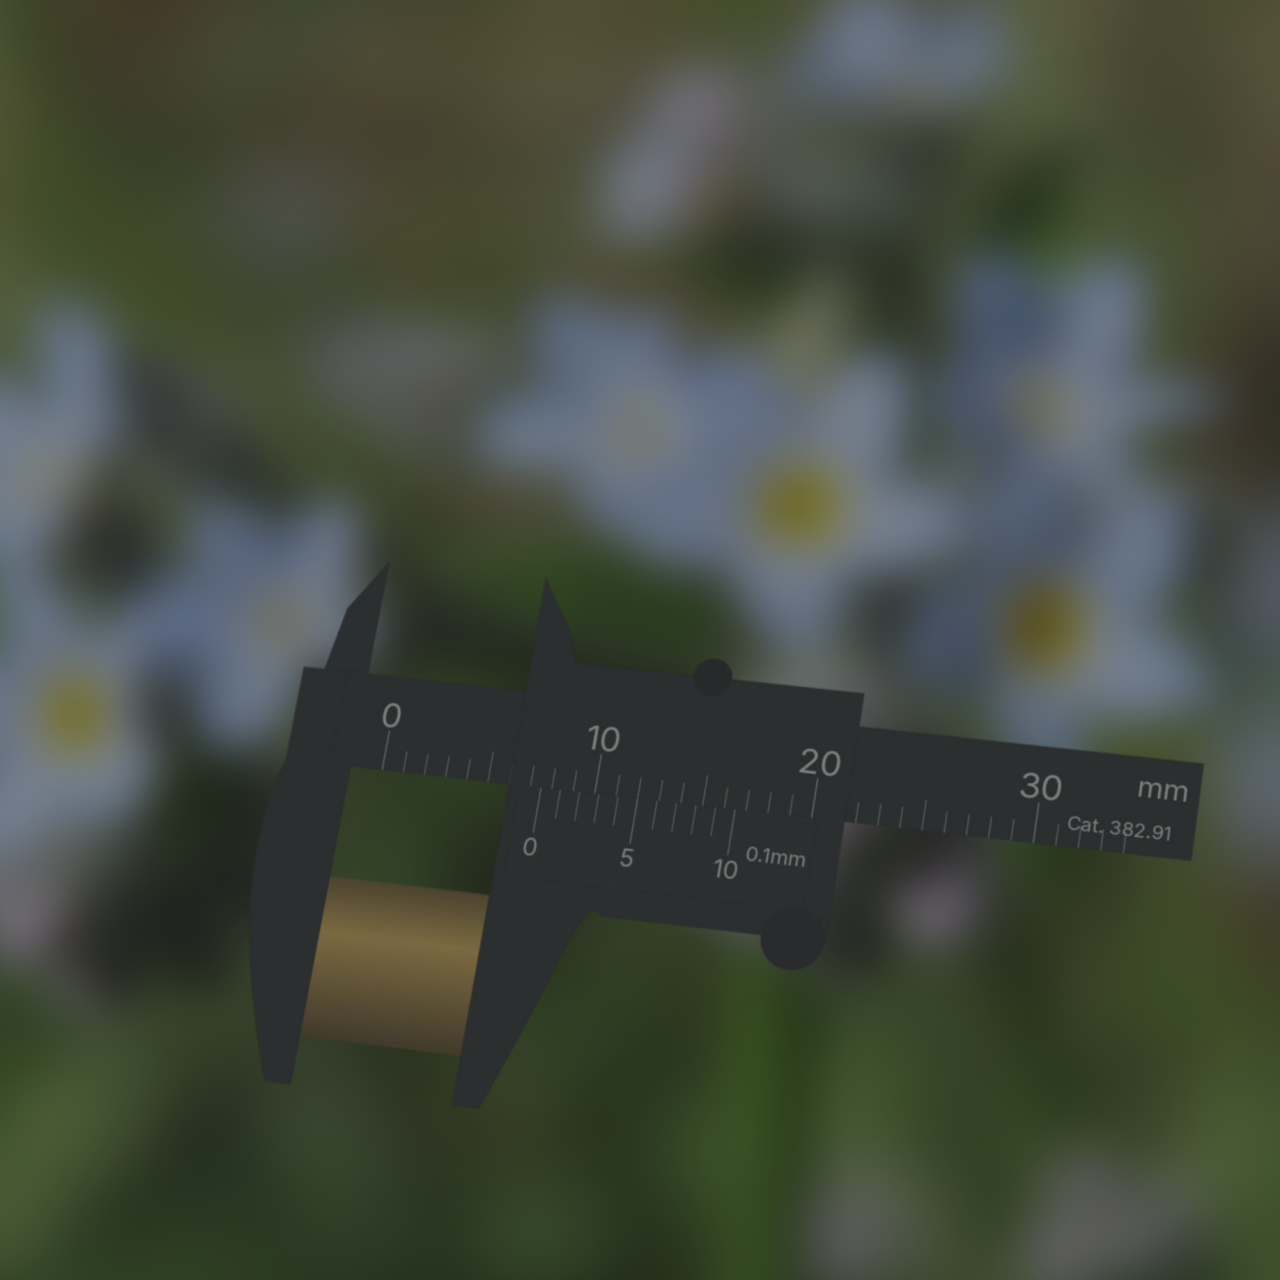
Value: mm 7.5
